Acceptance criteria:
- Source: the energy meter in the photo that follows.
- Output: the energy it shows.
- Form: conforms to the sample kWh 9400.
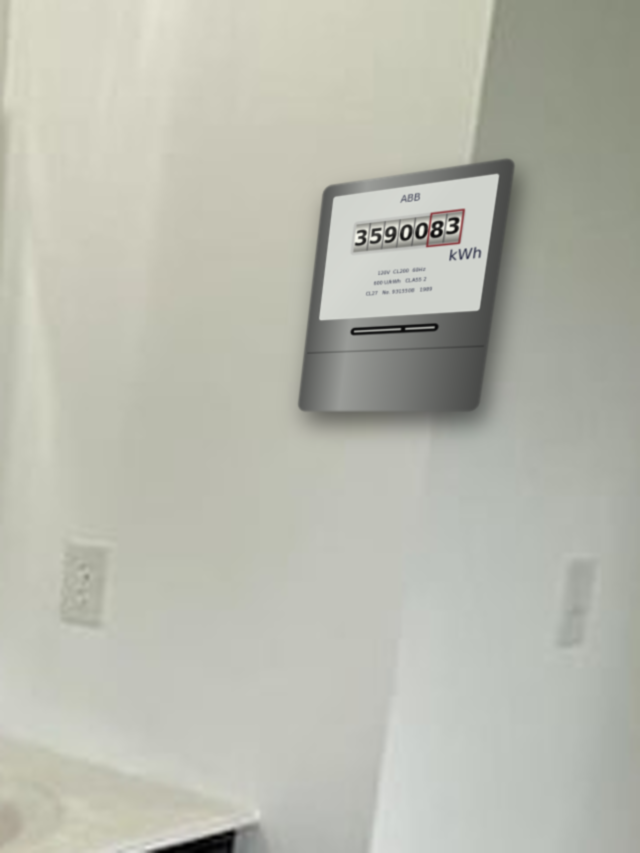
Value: kWh 35900.83
